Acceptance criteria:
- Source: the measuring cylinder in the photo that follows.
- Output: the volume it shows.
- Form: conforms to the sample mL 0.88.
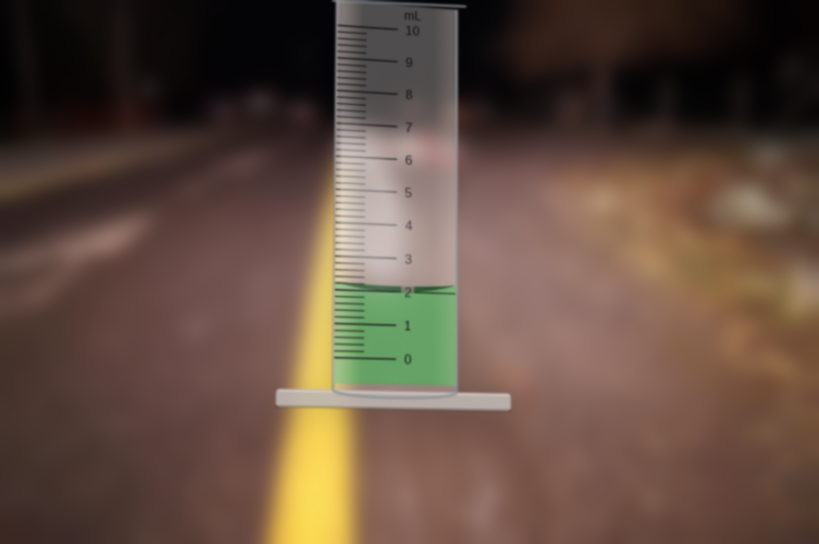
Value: mL 2
